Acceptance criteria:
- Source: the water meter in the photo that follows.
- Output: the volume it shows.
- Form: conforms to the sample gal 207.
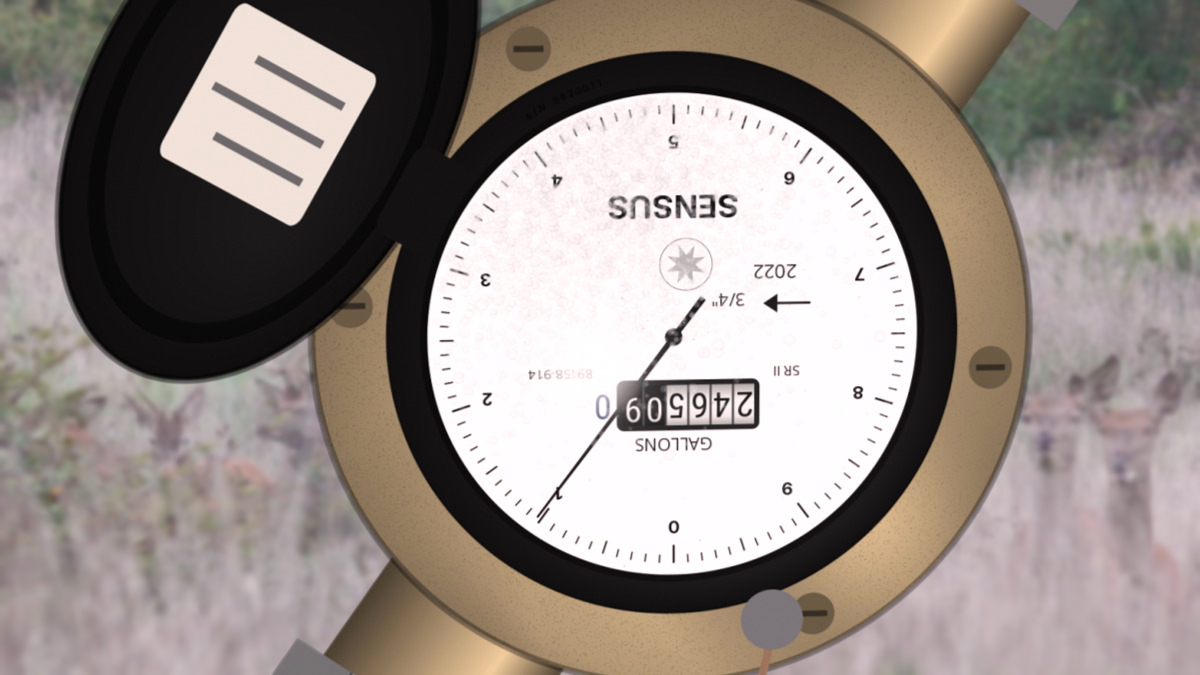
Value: gal 2465091.0
